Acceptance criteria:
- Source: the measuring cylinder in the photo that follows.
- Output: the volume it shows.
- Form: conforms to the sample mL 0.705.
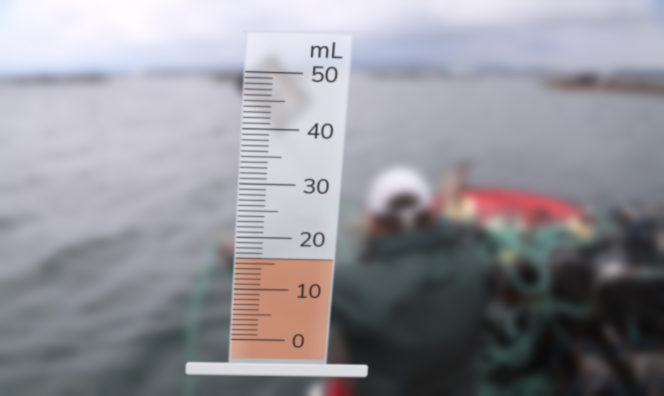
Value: mL 16
